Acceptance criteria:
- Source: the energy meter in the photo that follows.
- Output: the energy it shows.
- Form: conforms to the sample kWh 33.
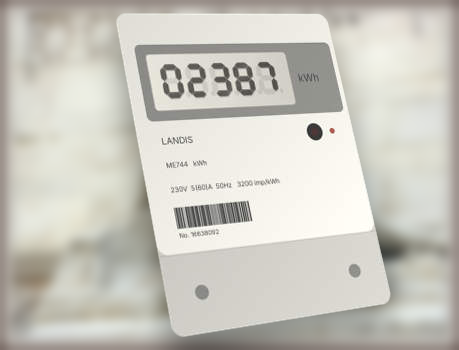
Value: kWh 2387
